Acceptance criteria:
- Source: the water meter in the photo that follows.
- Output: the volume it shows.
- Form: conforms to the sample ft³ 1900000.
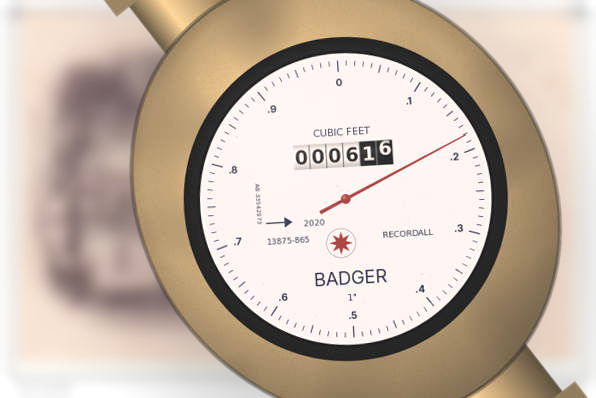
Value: ft³ 616.18
